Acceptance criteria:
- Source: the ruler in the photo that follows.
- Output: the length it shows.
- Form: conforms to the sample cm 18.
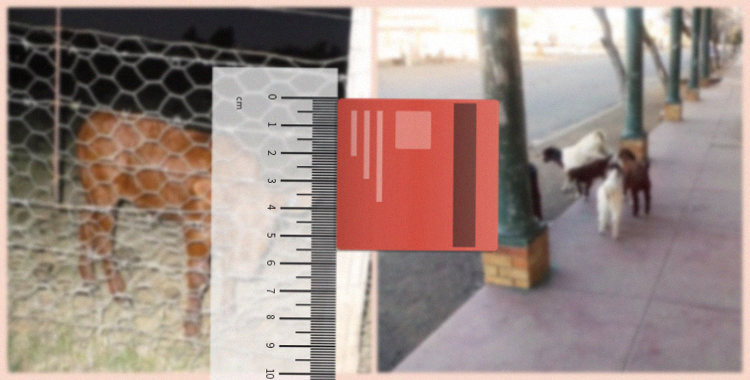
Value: cm 5.5
